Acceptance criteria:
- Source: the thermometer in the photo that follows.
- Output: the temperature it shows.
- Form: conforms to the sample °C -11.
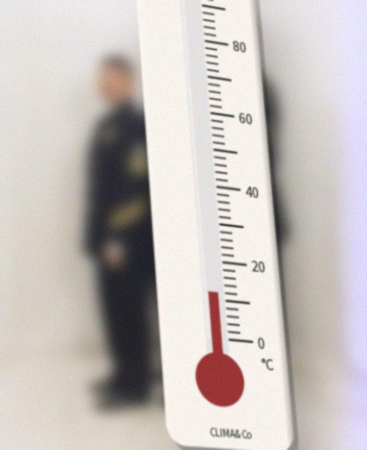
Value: °C 12
